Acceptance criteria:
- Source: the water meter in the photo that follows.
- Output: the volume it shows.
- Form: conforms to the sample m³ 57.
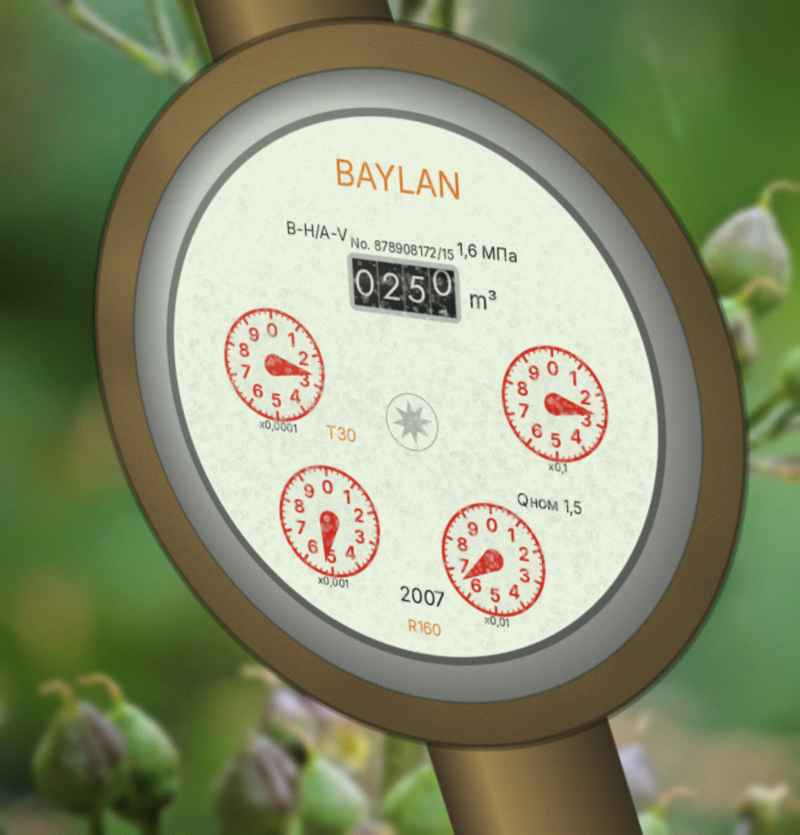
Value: m³ 250.2652
